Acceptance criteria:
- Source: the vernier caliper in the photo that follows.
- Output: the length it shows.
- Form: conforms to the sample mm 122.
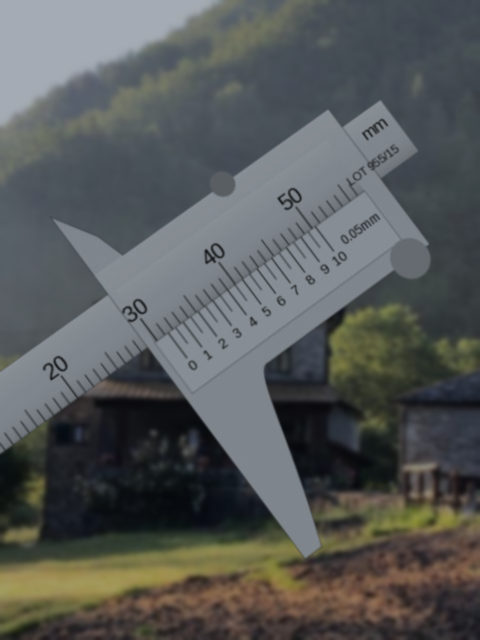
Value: mm 31.4
